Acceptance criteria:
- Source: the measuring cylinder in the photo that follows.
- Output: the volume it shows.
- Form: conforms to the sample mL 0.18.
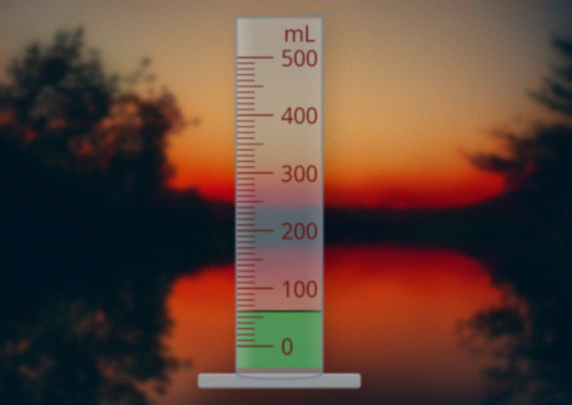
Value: mL 60
